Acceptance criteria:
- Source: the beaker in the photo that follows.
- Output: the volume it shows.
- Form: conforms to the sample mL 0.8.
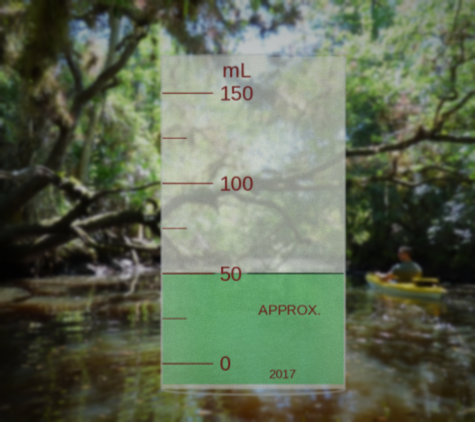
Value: mL 50
